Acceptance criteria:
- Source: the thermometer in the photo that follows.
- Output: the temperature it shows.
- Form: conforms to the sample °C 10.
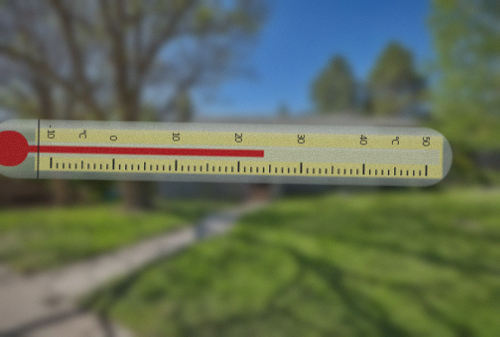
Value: °C 24
